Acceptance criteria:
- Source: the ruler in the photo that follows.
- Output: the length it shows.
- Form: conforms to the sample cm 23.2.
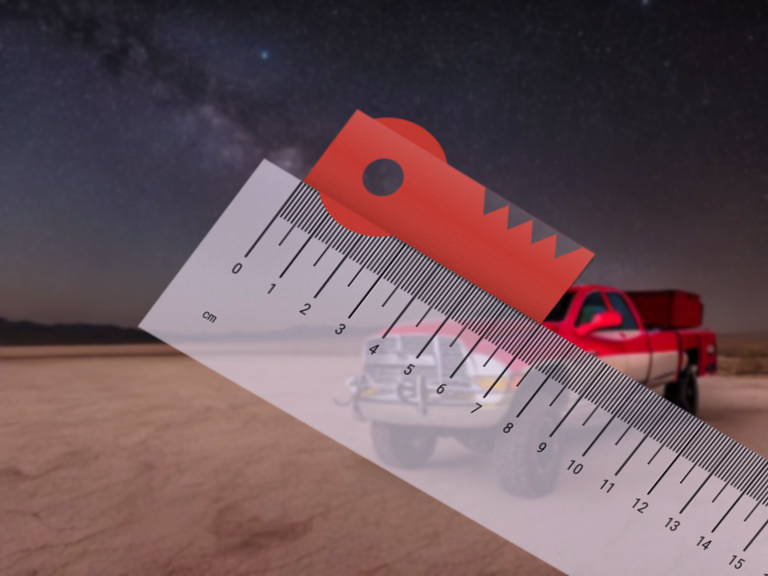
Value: cm 7
